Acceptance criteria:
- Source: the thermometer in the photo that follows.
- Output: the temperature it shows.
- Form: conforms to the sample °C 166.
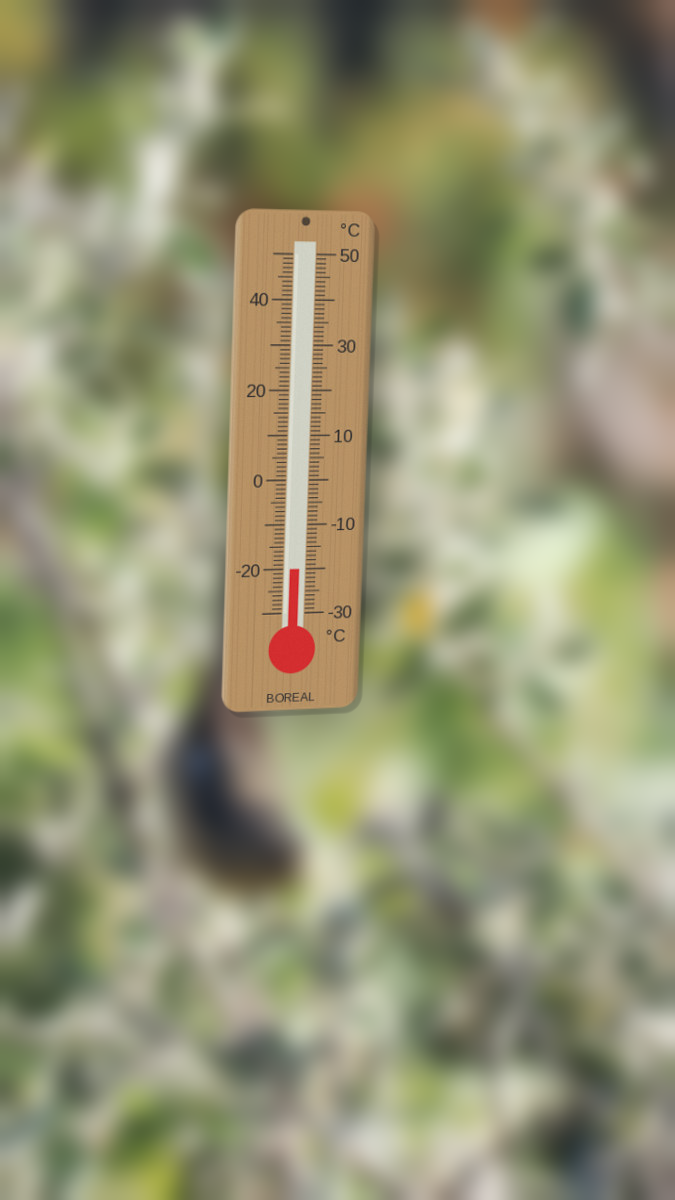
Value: °C -20
